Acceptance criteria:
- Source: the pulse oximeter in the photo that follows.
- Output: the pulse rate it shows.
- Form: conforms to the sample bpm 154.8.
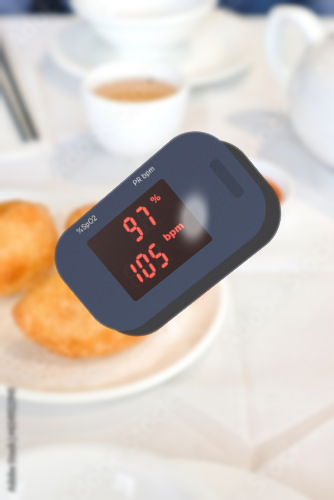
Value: bpm 105
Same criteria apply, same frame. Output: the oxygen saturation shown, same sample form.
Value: % 97
